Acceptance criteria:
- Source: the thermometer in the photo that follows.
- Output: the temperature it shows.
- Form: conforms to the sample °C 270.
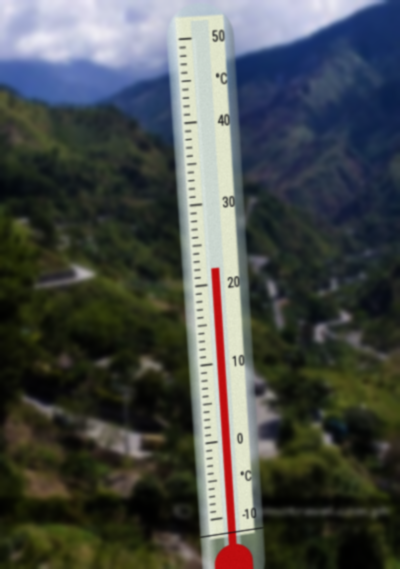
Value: °C 22
